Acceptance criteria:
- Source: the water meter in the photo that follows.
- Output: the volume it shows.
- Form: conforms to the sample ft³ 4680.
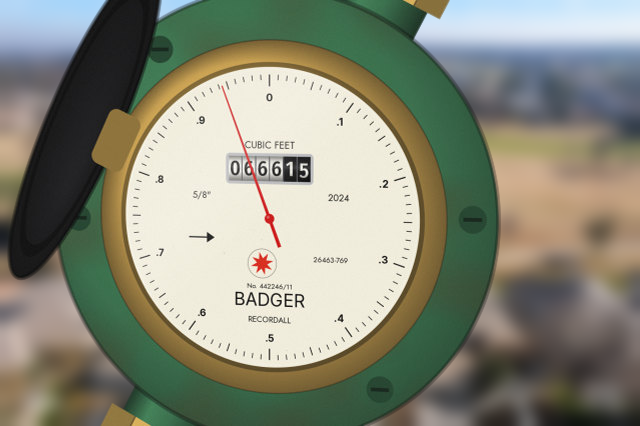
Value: ft³ 66614.94
